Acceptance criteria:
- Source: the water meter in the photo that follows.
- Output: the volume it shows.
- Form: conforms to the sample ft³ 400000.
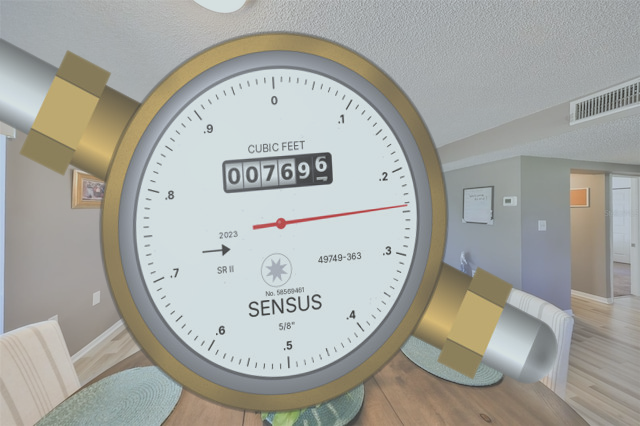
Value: ft³ 7696.24
